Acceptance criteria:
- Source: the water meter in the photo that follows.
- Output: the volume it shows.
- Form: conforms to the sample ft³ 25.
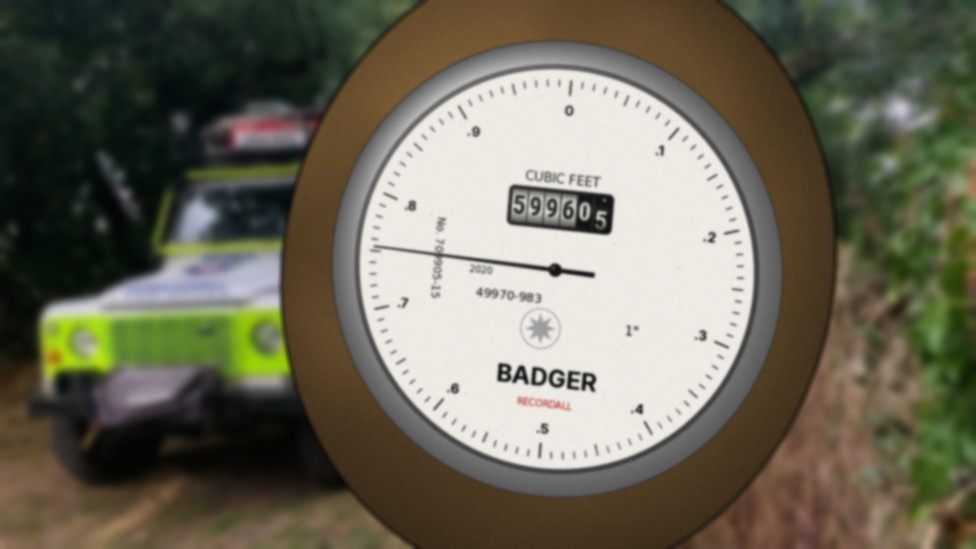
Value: ft³ 599604.75
